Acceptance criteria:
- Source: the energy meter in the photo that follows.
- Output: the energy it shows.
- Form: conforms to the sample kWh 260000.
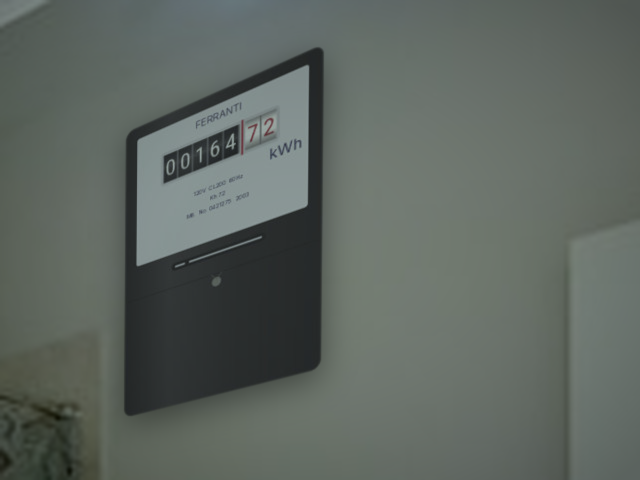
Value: kWh 164.72
